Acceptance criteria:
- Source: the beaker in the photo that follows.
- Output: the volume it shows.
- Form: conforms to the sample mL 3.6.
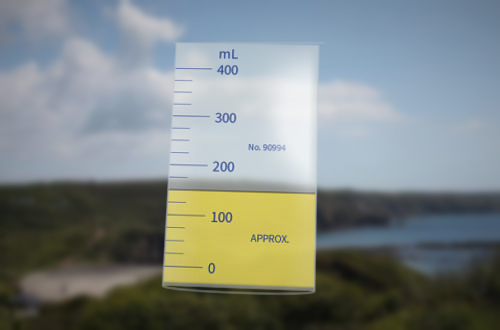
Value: mL 150
